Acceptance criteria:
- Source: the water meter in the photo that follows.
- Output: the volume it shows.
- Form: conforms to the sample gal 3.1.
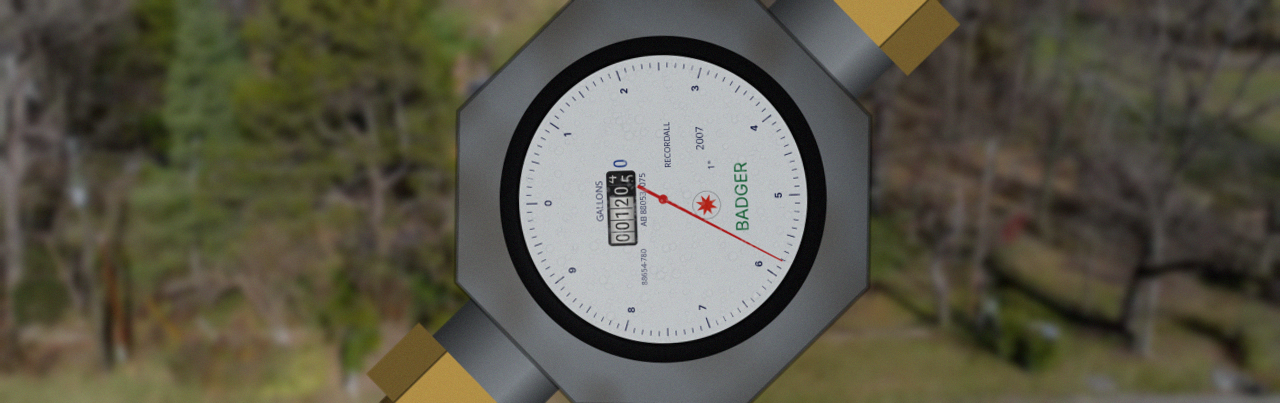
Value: gal 12045.8
